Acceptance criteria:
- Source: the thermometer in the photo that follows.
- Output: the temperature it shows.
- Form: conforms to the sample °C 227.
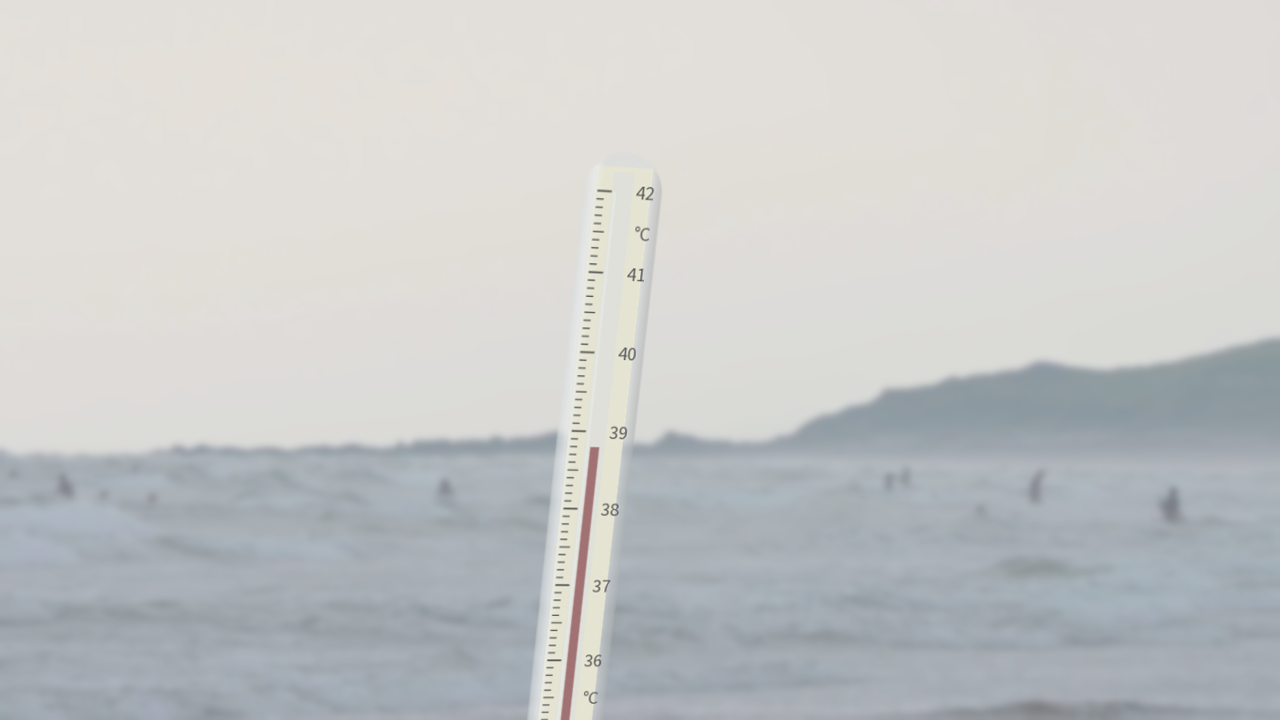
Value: °C 38.8
